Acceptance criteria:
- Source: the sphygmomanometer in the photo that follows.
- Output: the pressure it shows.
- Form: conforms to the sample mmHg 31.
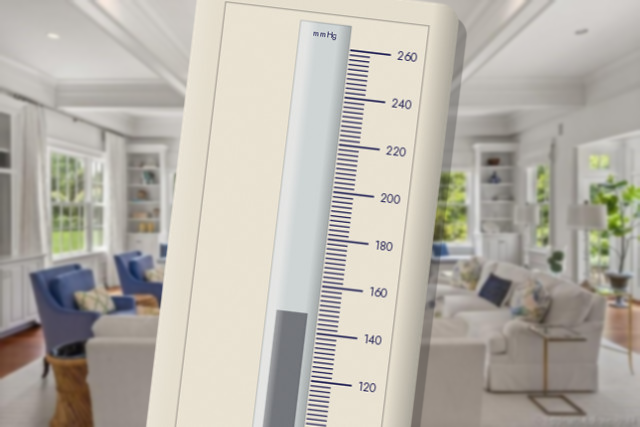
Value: mmHg 148
